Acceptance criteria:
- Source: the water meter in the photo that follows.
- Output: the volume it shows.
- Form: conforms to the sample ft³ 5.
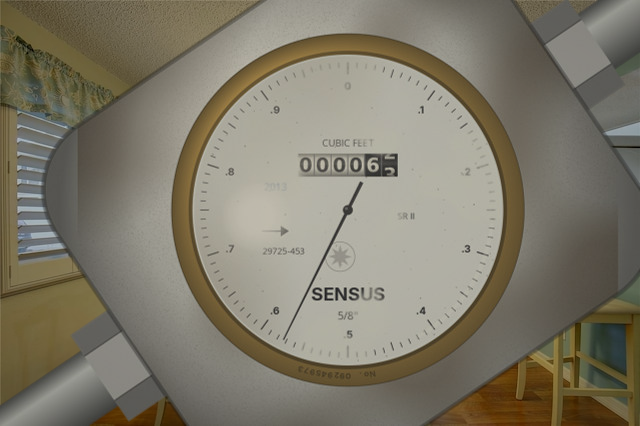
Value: ft³ 62.57
